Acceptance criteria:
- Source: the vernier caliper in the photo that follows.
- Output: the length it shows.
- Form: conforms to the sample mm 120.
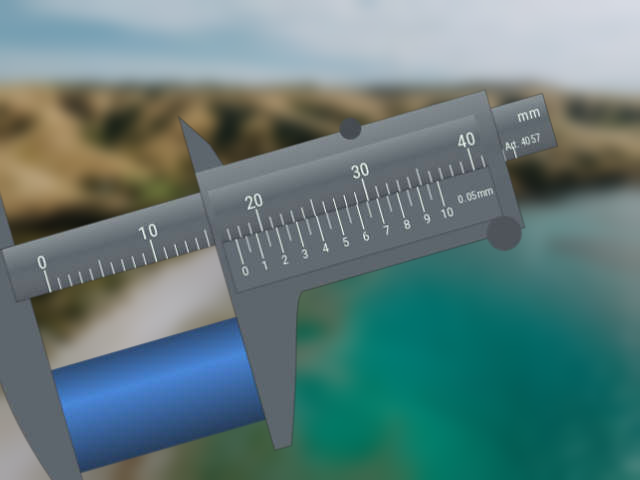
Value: mm 17.5
